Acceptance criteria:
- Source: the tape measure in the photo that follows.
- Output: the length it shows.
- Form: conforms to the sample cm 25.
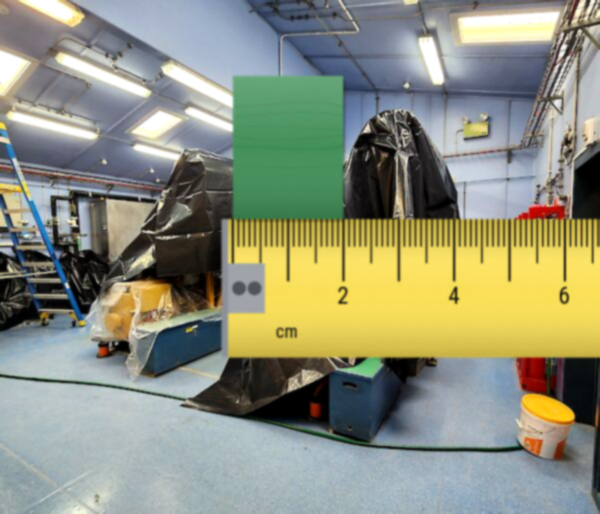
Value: cm 2
